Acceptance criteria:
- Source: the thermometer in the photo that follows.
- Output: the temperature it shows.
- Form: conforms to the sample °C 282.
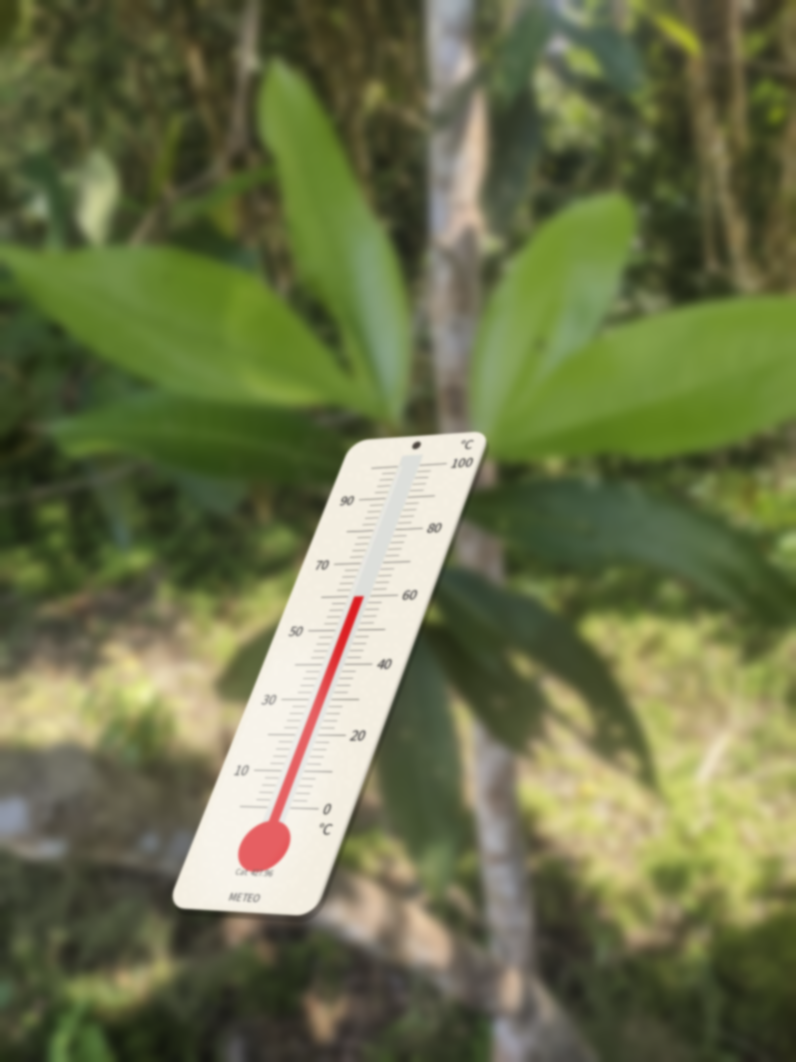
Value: °C 60
